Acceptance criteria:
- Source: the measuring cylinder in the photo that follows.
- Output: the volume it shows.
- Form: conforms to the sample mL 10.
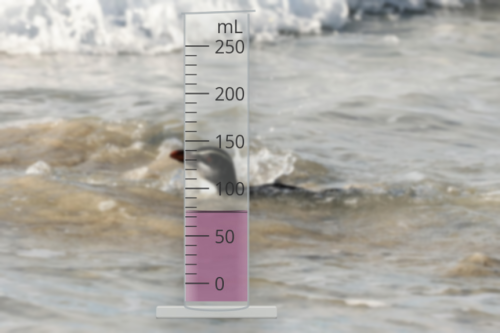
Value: mL 75
